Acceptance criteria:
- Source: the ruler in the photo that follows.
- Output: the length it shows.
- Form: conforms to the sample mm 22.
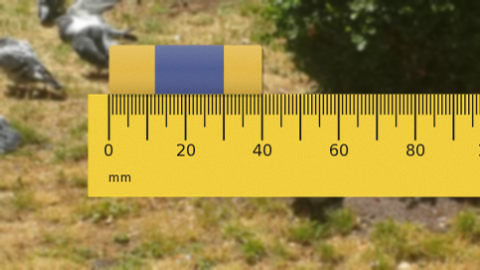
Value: mm 40
